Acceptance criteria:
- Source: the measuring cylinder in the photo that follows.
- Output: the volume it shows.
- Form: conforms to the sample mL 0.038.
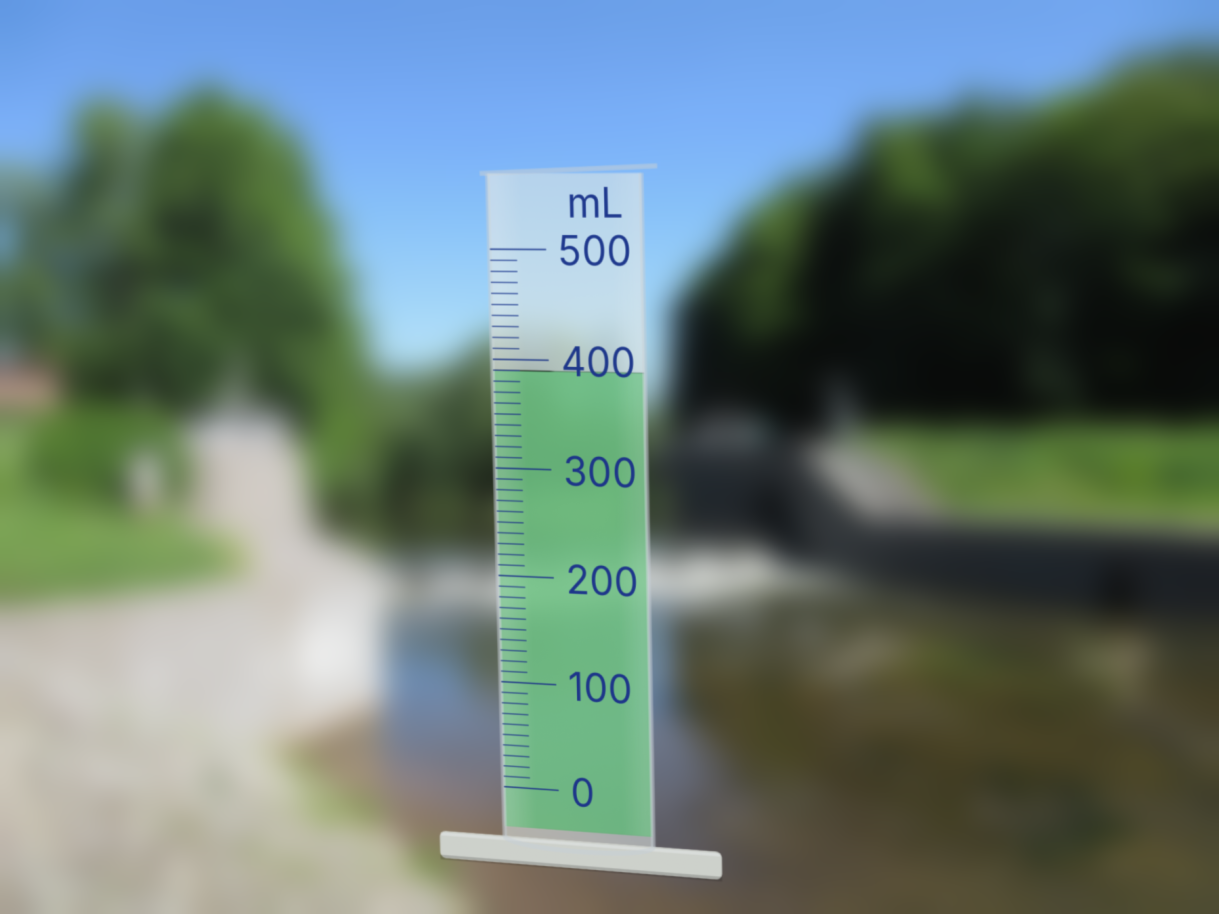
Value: mL 390
